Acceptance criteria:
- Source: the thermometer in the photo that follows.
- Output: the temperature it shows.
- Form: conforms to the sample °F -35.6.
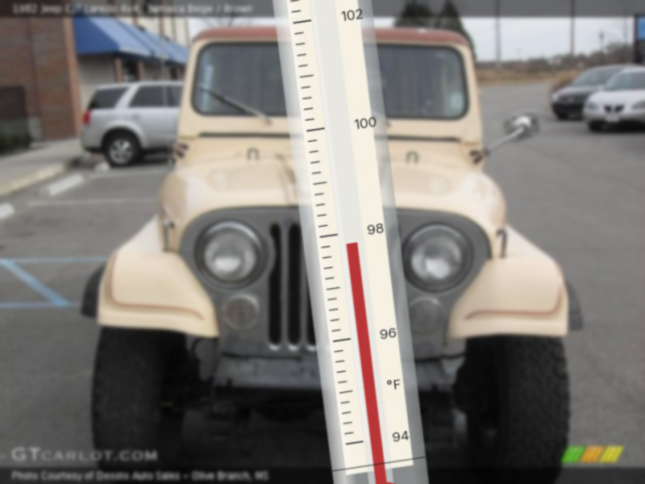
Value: °F 97.8
